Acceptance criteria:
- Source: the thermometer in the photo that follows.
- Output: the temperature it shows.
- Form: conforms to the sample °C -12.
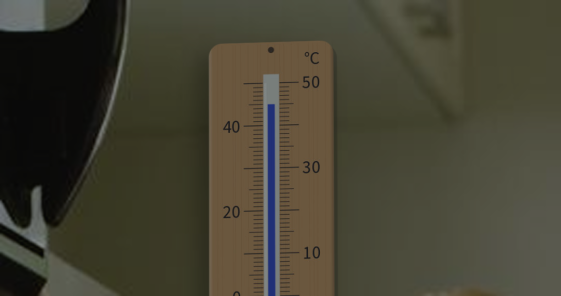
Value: °C 45
